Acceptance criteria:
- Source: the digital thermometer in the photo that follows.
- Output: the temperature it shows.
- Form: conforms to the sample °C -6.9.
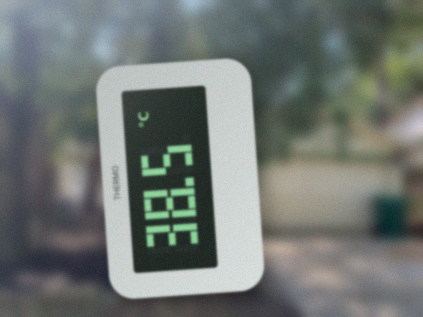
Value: °C 38.5
